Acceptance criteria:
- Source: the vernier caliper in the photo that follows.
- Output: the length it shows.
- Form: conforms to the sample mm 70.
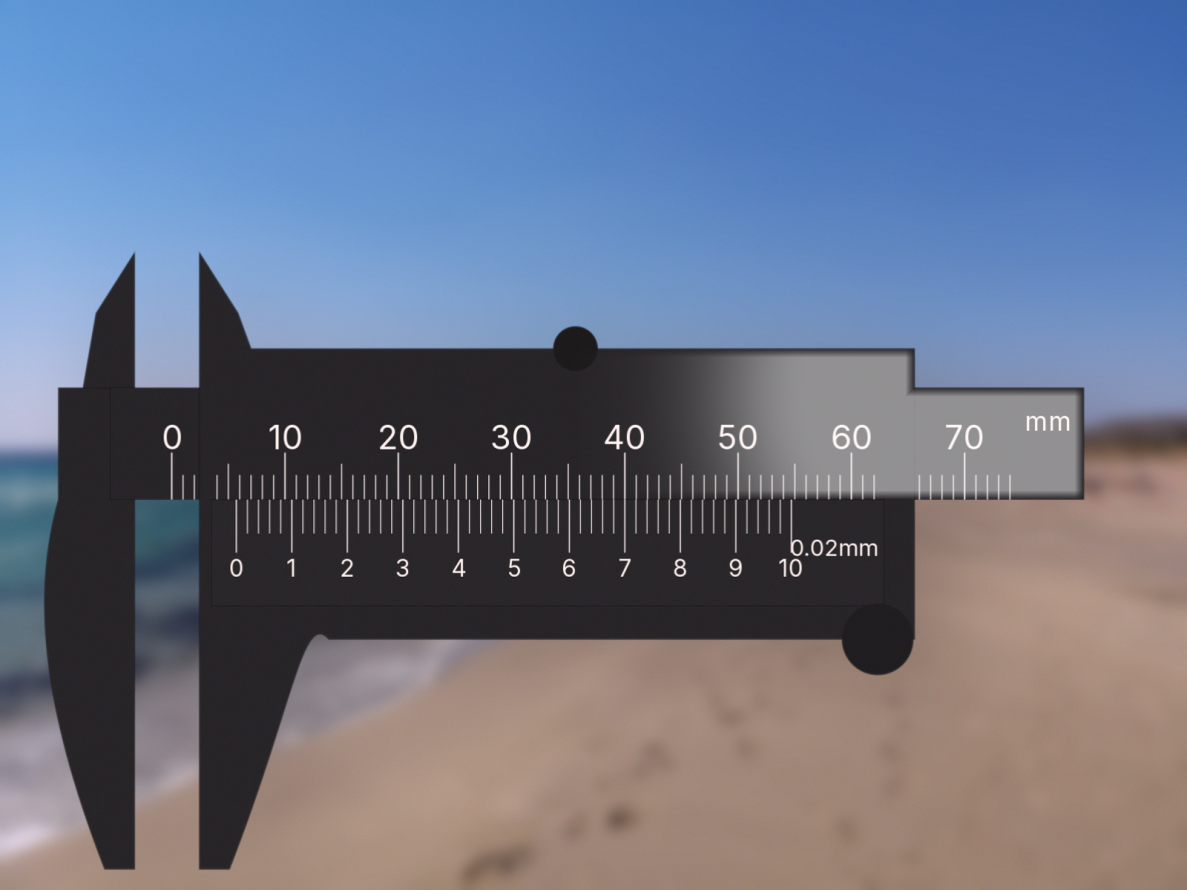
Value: mm 5.7
